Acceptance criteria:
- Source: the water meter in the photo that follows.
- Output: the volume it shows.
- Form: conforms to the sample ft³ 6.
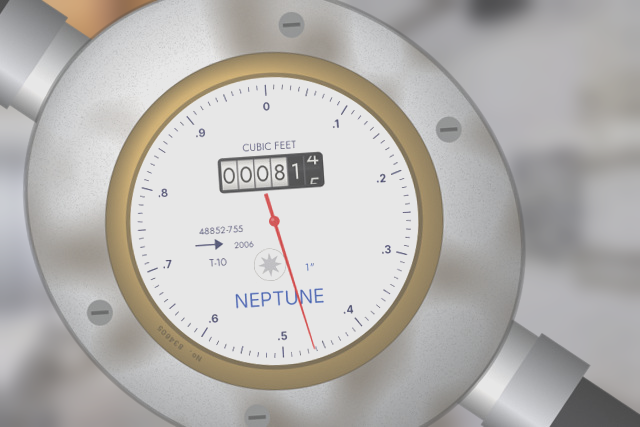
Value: ft³ 814.46
